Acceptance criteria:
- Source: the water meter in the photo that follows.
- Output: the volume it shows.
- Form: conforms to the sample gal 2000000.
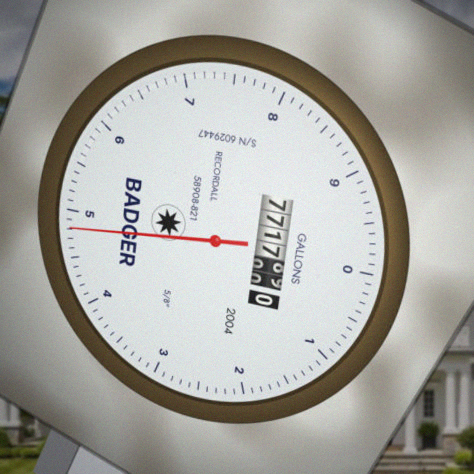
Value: gal 7717894.8
